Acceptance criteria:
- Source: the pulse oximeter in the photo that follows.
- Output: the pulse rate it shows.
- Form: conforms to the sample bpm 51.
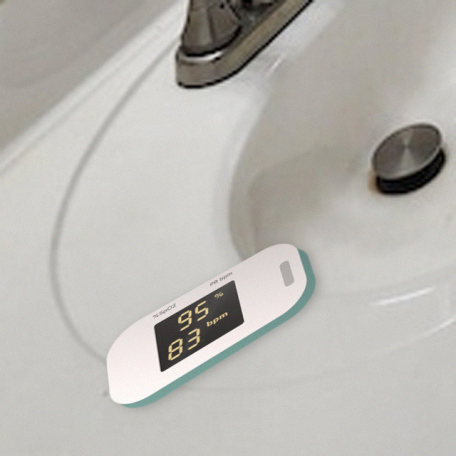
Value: bpm 83
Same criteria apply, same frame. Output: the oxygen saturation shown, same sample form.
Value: % 95
